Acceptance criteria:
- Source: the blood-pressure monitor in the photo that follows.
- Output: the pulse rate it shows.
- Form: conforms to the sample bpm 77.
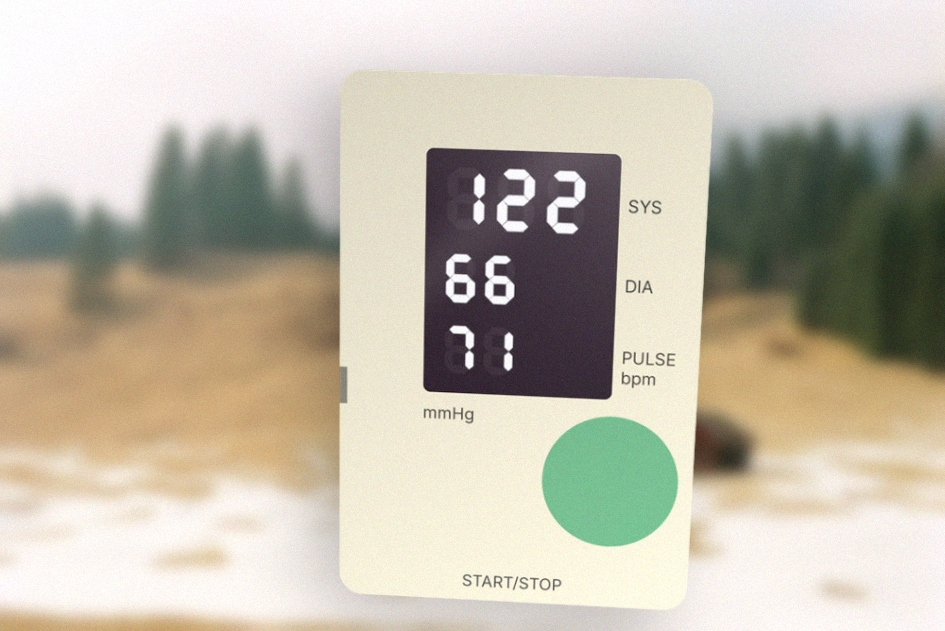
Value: bpm 71
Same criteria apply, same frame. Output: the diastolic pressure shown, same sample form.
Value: mmHg 66
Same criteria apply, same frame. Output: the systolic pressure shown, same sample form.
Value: mmHg 122
